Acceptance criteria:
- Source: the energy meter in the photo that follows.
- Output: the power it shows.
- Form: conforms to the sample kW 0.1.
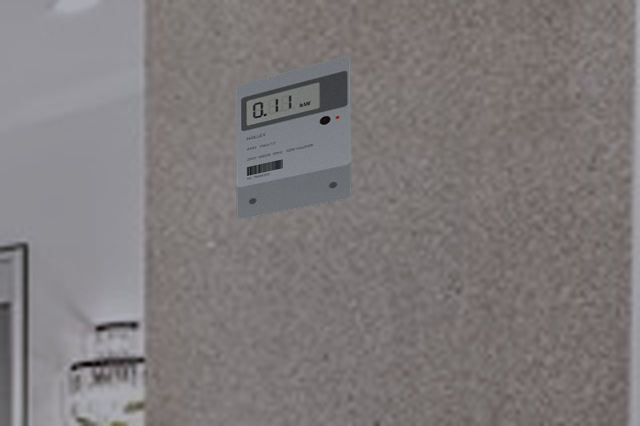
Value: kW 0.11
